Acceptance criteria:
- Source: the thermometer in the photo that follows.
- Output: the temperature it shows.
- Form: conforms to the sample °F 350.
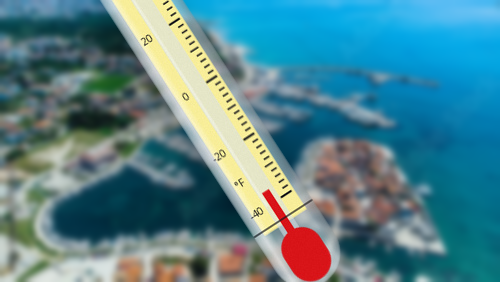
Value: °F -36
